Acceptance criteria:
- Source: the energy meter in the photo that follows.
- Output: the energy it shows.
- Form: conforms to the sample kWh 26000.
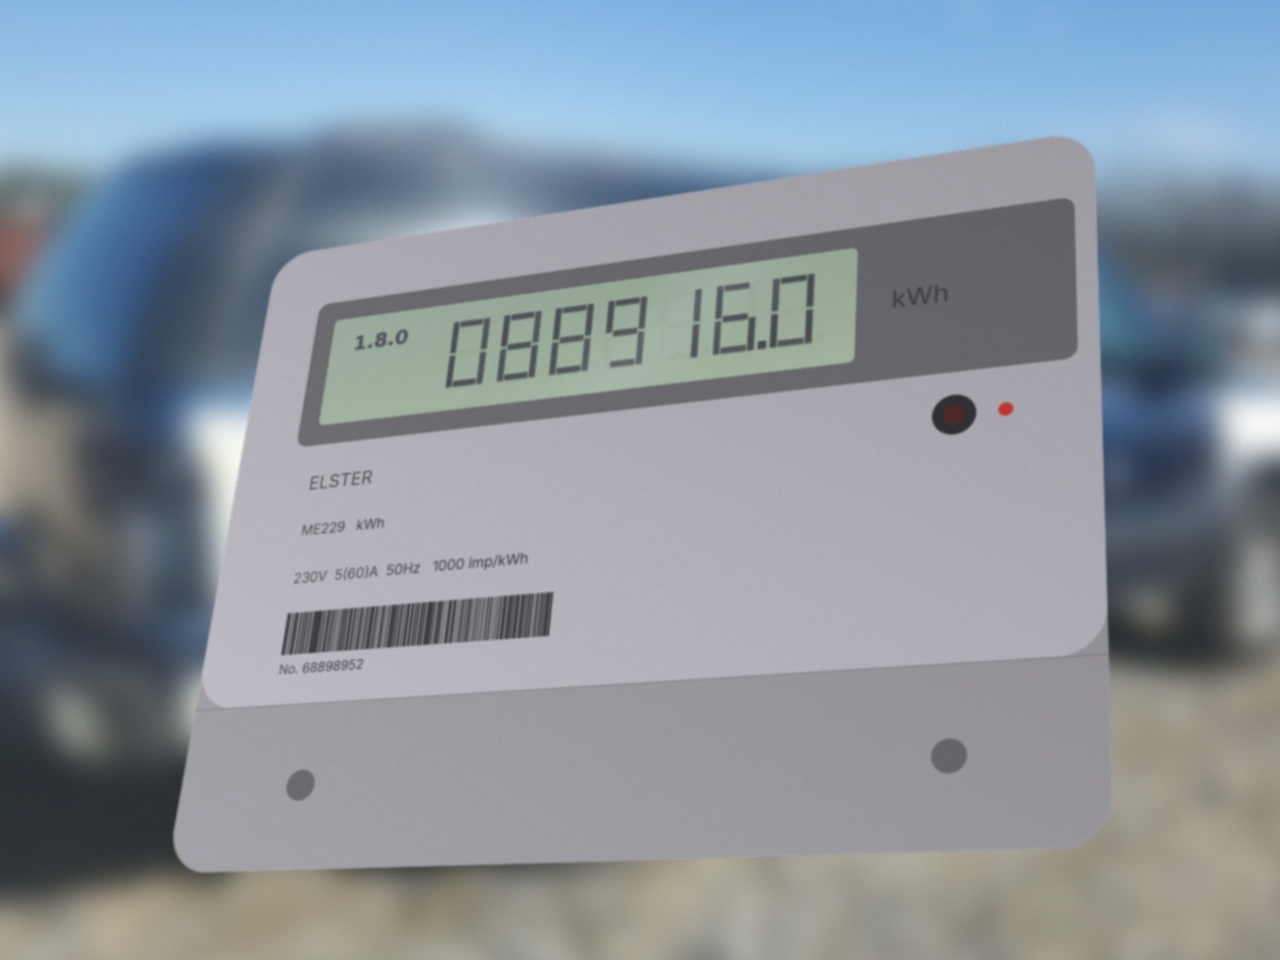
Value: kWh 88916.0
